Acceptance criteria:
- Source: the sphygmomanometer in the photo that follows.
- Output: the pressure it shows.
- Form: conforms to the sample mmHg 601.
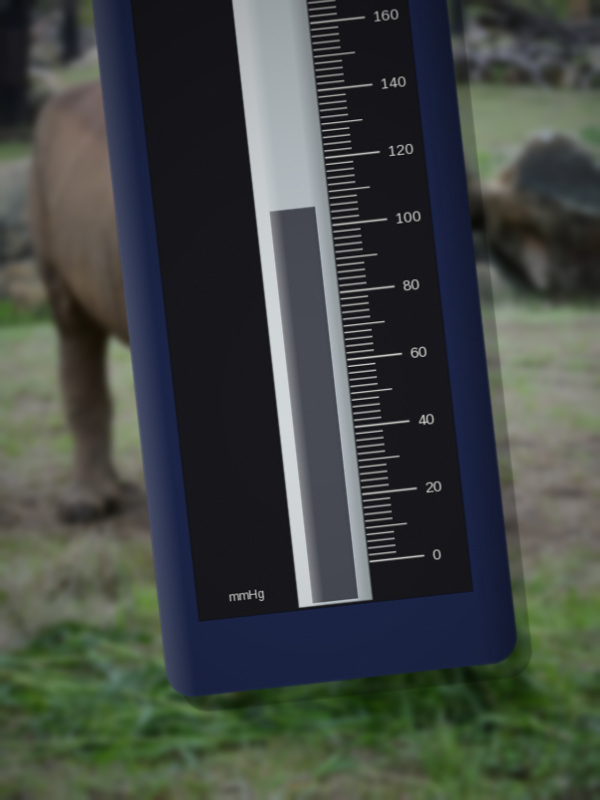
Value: mmHg 106
